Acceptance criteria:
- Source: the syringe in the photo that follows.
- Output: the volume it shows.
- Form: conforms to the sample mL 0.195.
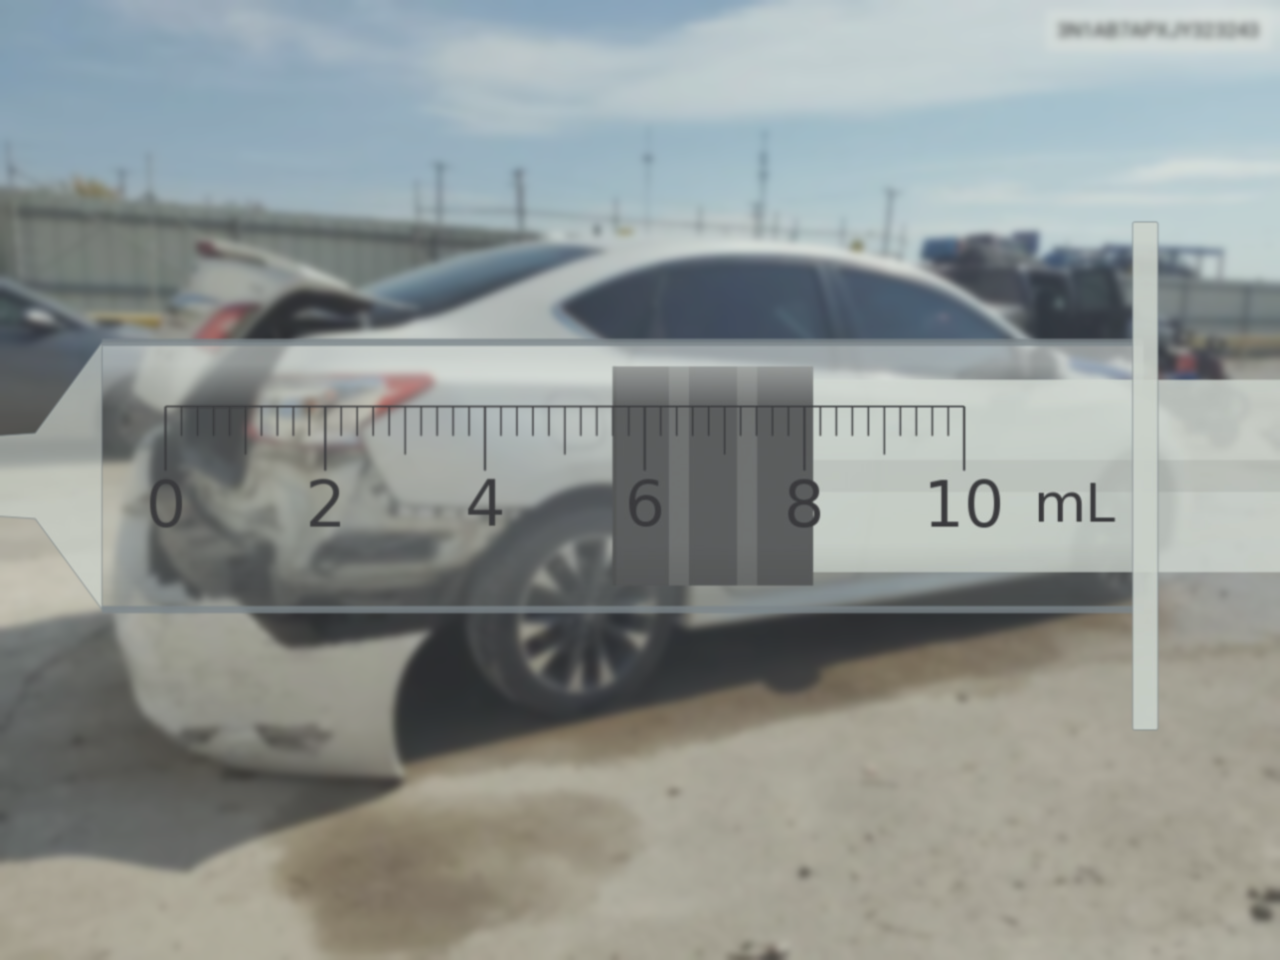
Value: mL 5.6
